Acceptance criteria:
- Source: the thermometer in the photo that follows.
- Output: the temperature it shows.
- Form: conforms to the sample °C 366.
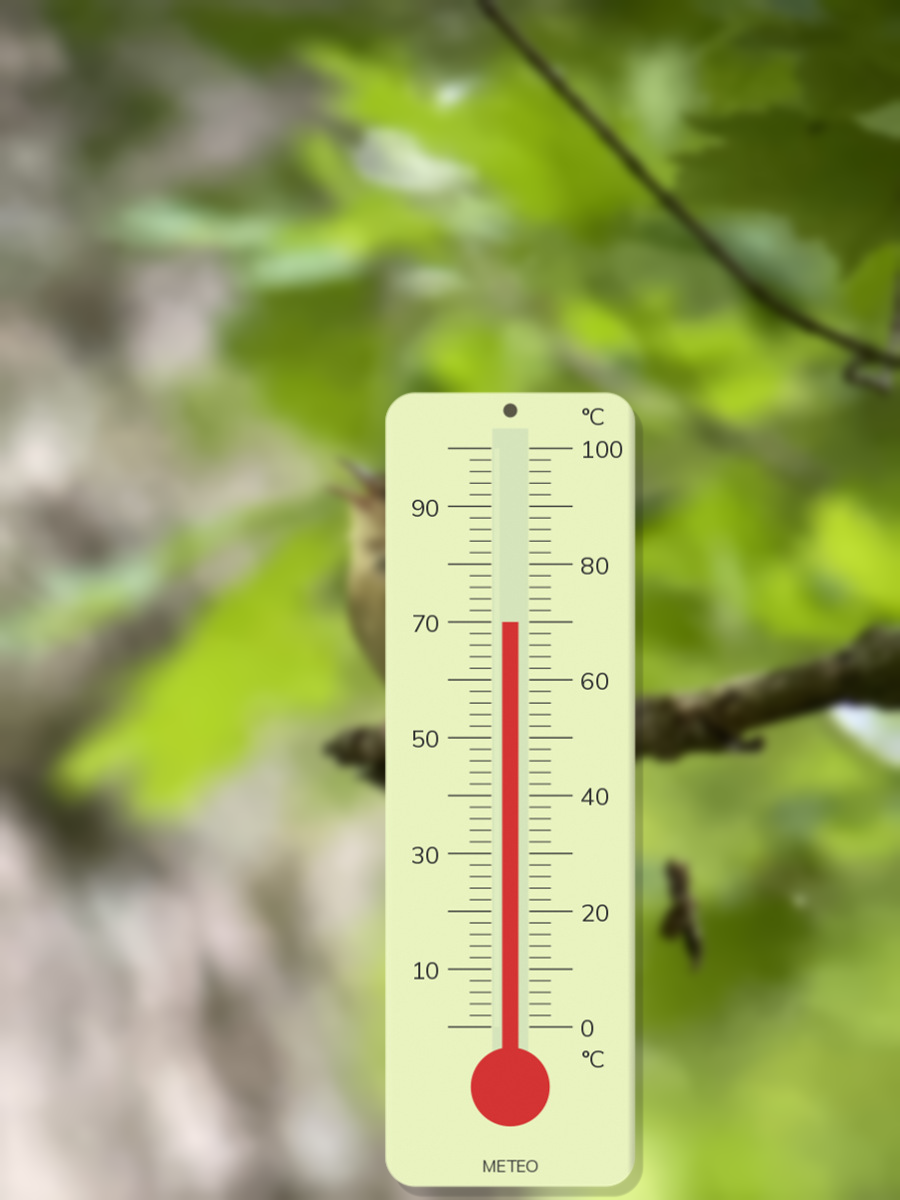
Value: °C 70
